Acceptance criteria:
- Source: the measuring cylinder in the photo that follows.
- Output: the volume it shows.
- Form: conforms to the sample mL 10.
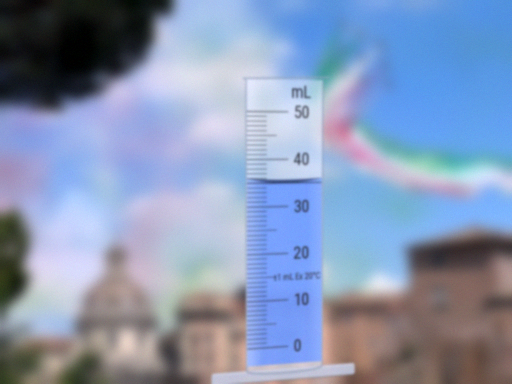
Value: mL 35
